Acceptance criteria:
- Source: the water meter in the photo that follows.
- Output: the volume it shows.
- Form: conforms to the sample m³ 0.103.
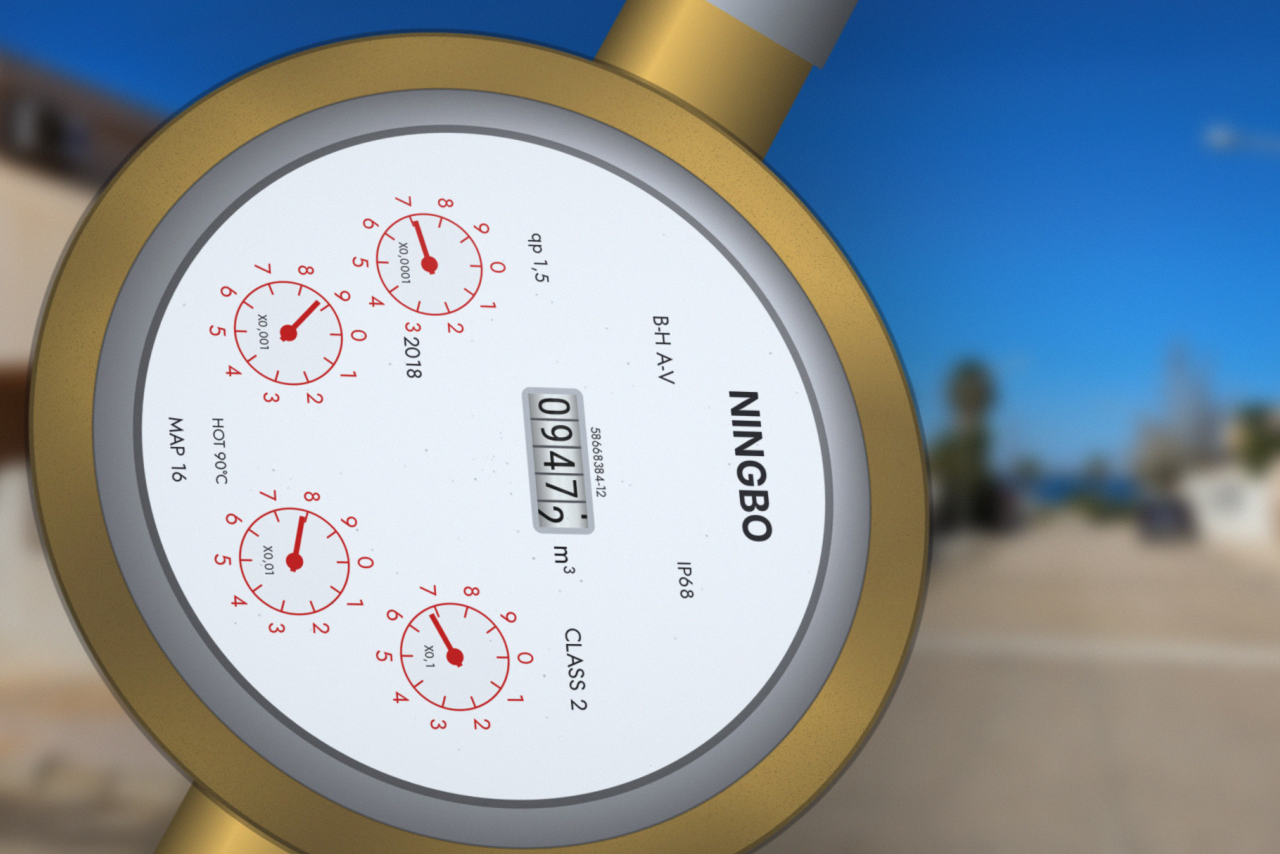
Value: m³ 9471.6787
